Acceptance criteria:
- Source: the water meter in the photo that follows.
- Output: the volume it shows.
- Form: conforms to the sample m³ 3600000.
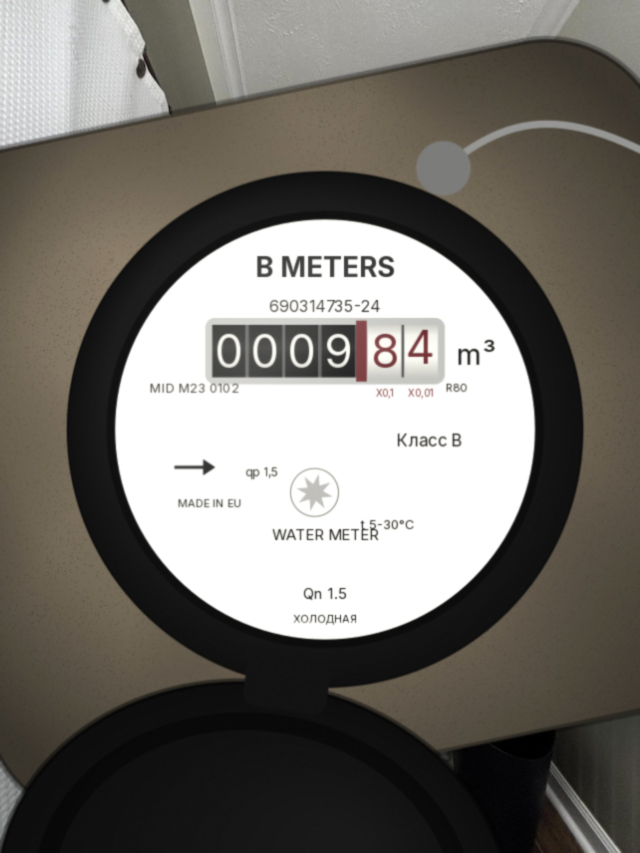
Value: m³ 9.84
